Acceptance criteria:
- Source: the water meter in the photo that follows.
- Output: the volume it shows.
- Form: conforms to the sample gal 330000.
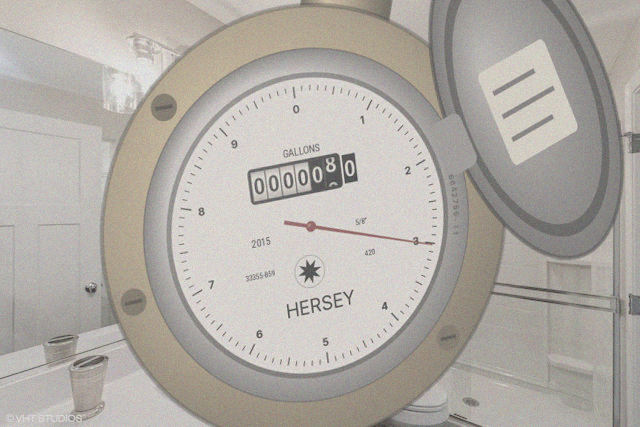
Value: gal 83.0
